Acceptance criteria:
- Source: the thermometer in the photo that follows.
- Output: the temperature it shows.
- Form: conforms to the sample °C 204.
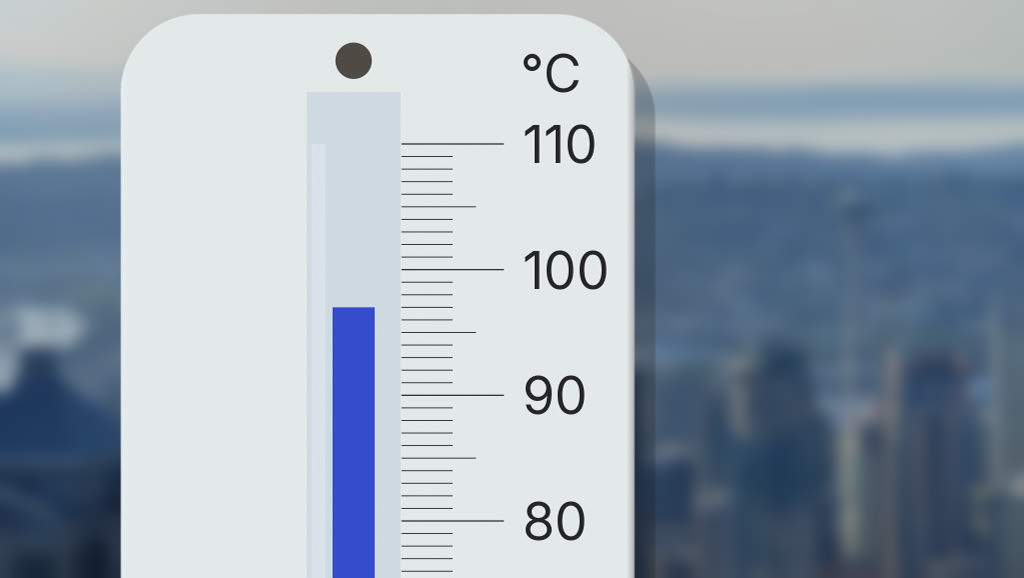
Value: °C 97
